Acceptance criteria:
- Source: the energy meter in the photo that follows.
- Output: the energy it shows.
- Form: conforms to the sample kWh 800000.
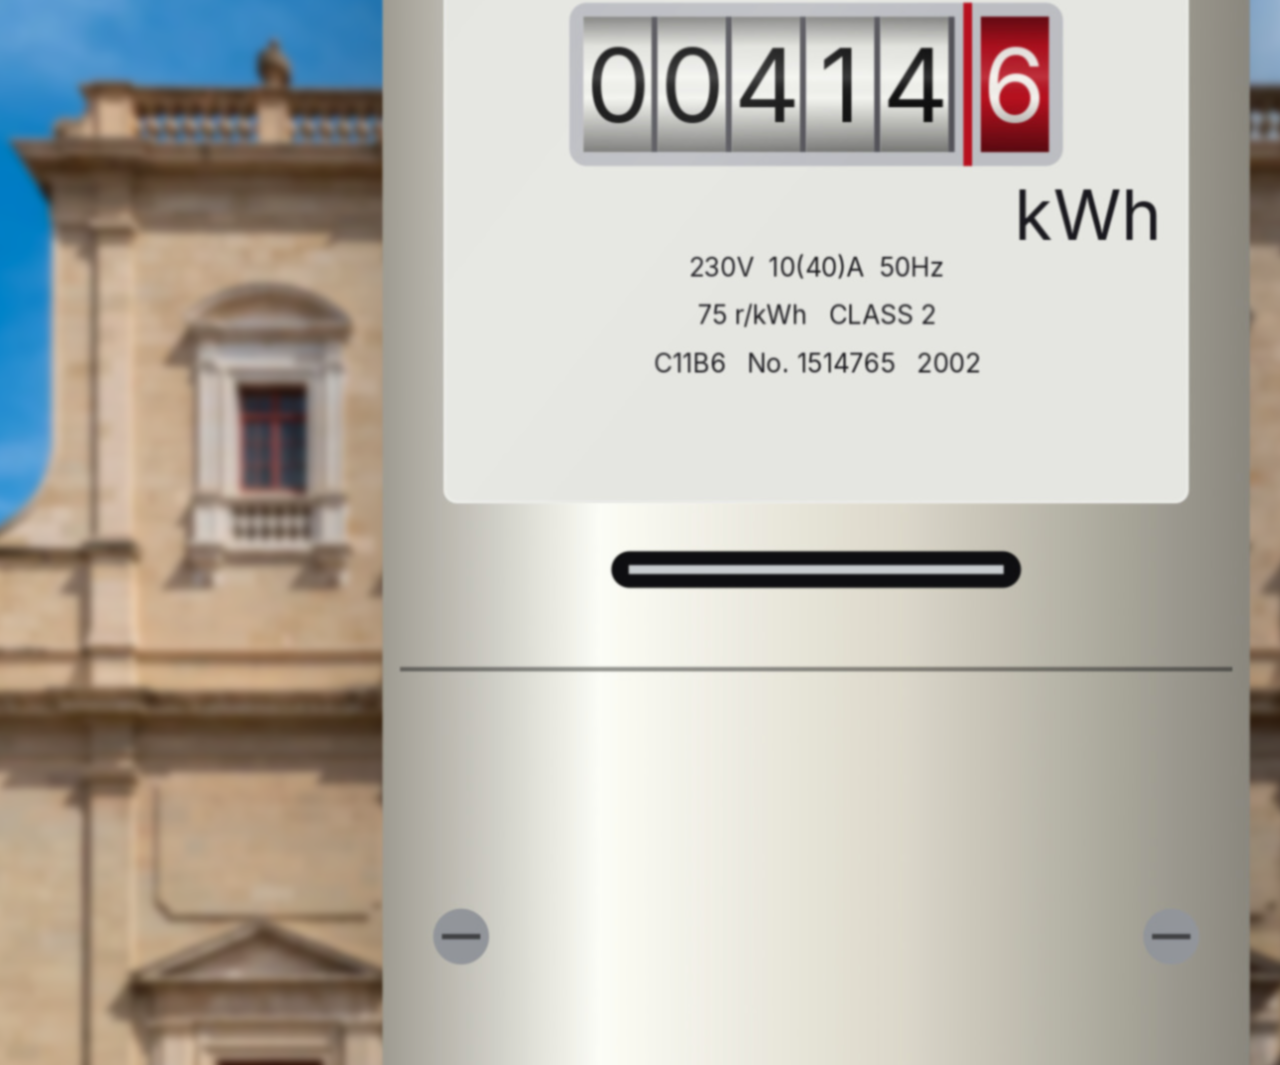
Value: kWh 414.6
